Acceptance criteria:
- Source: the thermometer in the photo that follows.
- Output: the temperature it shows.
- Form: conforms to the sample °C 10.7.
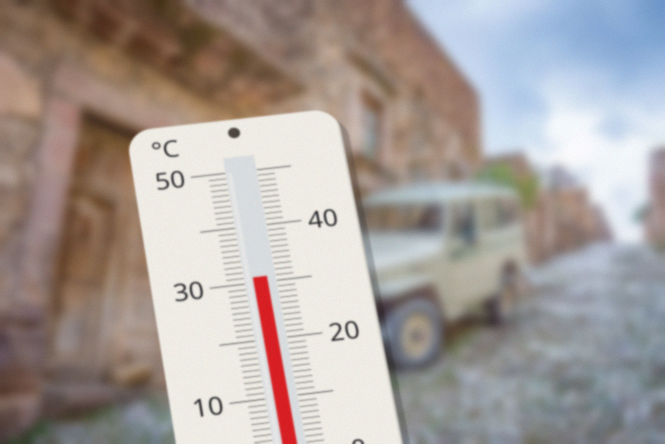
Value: °C 31
